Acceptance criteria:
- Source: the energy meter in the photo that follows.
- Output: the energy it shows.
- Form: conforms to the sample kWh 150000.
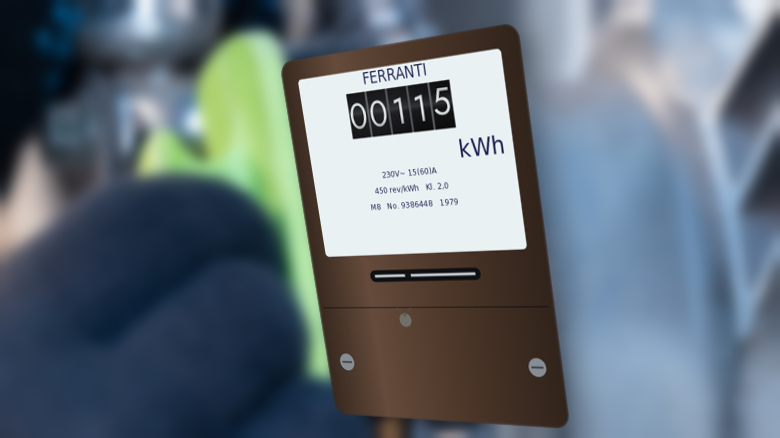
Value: kWh 115
